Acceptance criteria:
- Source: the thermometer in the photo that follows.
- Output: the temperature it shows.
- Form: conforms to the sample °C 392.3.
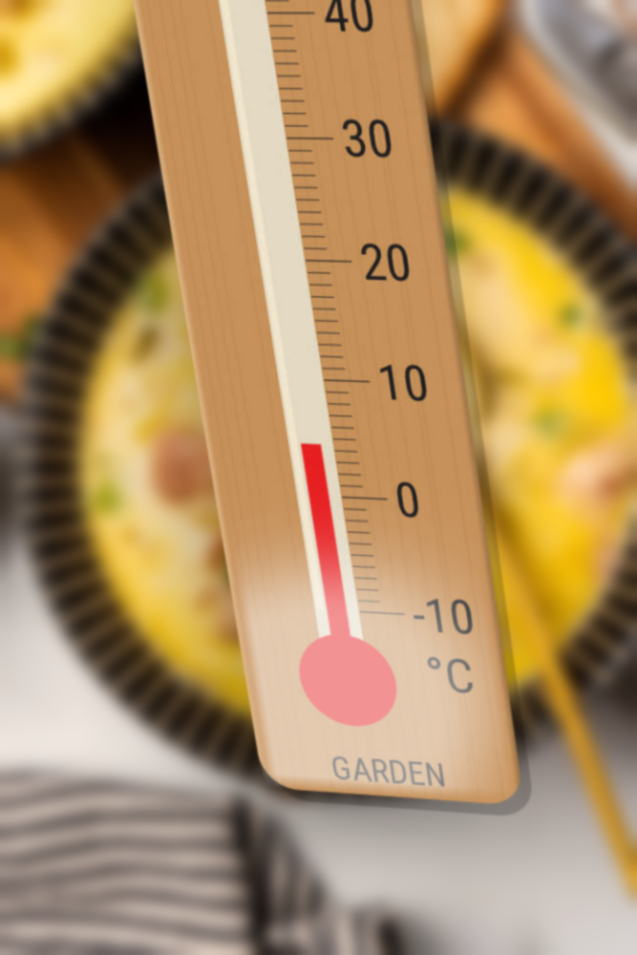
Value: °C 4.5
